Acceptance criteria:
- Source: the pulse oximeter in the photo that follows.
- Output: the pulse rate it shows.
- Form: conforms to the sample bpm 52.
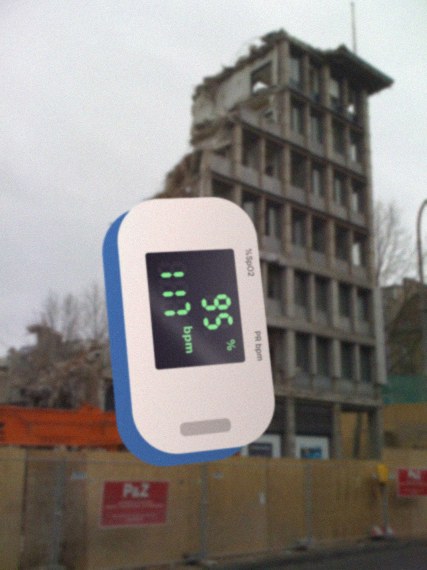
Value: bpm 117
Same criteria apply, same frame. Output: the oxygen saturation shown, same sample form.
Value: % 95
